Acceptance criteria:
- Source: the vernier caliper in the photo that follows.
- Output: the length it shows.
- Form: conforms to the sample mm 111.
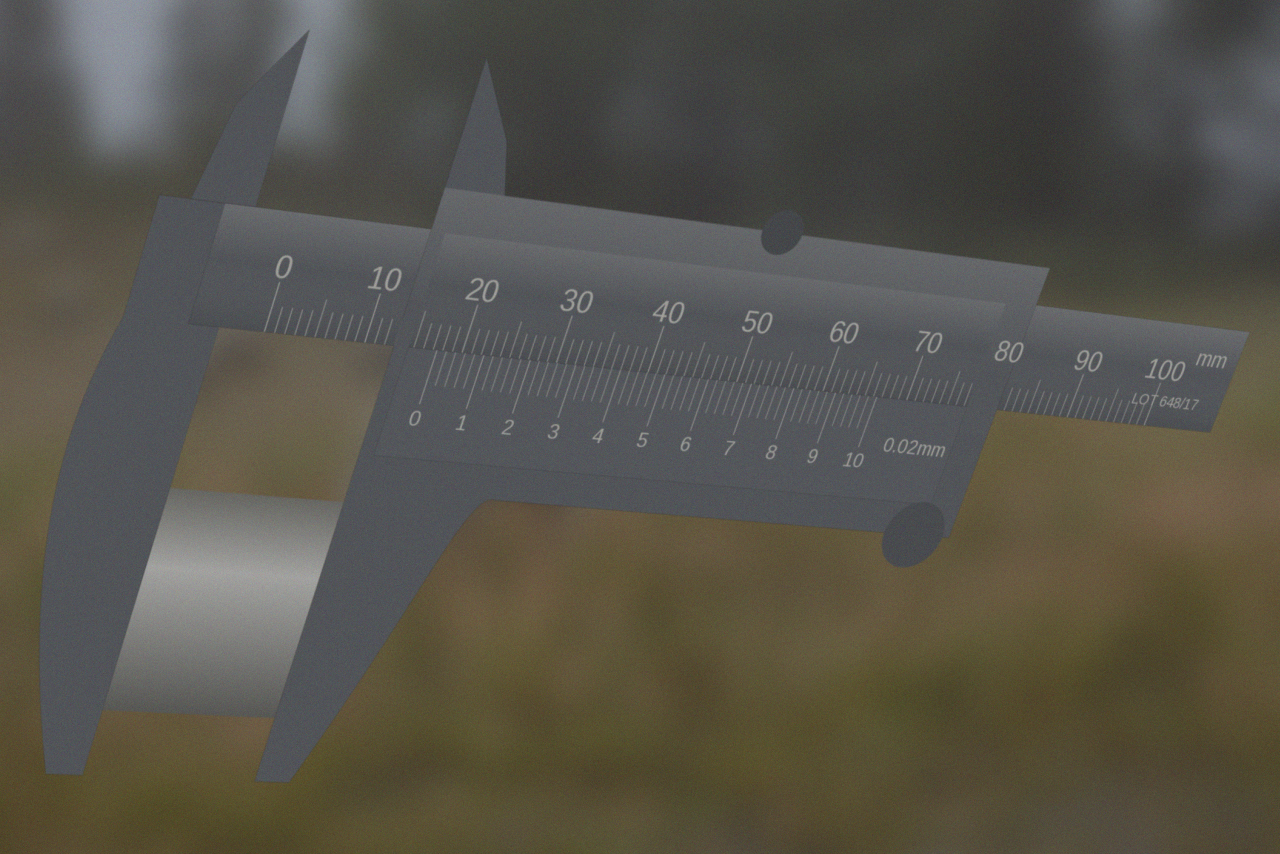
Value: mm 17.4
